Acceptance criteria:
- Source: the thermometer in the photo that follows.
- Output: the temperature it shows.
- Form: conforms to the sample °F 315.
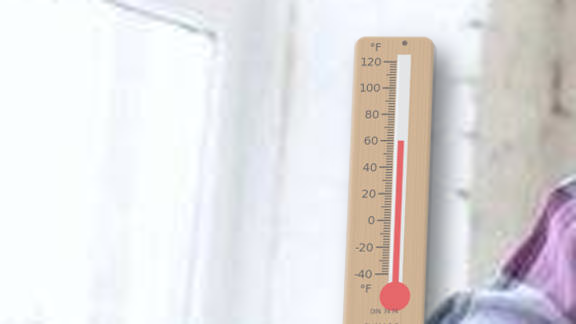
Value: °F 60
